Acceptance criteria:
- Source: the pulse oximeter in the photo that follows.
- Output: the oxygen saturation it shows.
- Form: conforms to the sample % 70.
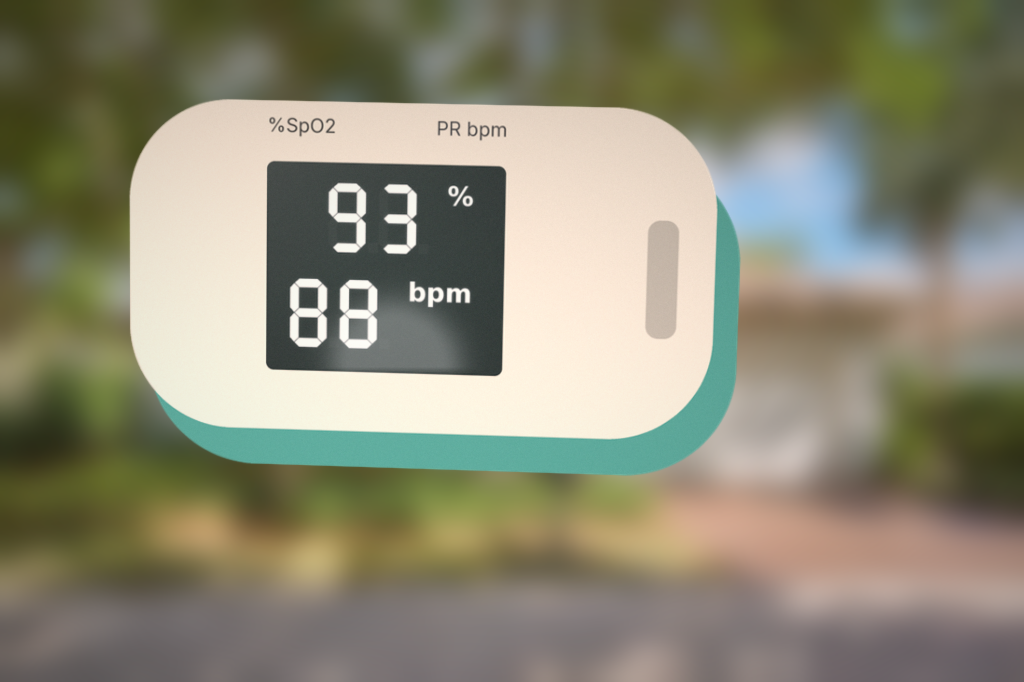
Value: % 93
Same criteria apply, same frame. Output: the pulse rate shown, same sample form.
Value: bpm 88
